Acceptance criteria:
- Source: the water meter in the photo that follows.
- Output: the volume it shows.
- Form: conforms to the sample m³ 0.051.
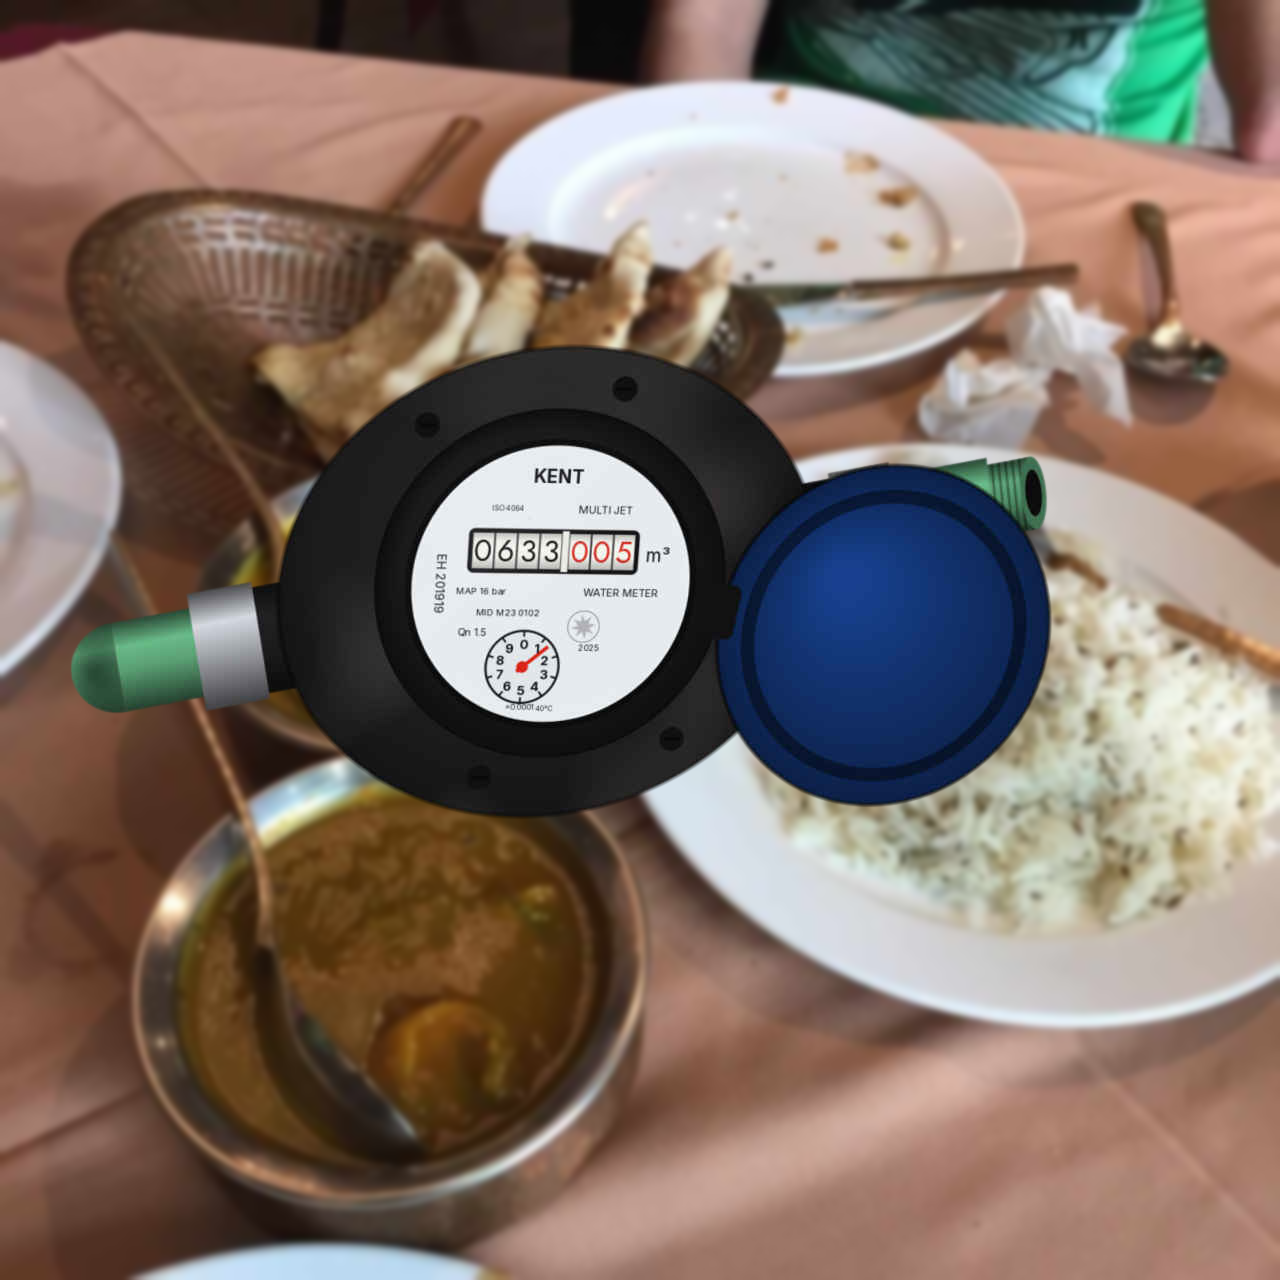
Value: m³ 633.0051
